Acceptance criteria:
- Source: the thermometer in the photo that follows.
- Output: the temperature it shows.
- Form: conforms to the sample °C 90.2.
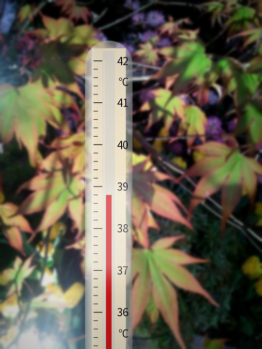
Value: °C 38.8
